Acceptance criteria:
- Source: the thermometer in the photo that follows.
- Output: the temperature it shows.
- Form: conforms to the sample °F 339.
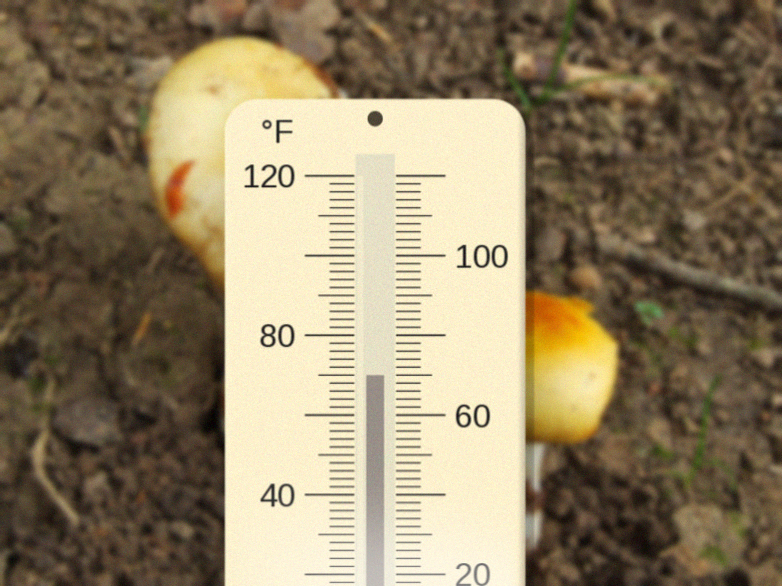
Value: °F 70
